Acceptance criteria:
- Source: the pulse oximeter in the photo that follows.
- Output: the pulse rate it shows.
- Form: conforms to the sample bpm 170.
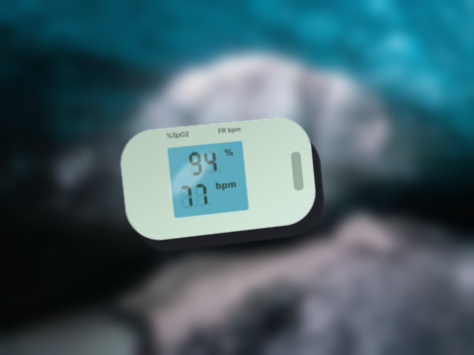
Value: bpm 77
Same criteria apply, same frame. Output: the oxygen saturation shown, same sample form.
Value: % 94
